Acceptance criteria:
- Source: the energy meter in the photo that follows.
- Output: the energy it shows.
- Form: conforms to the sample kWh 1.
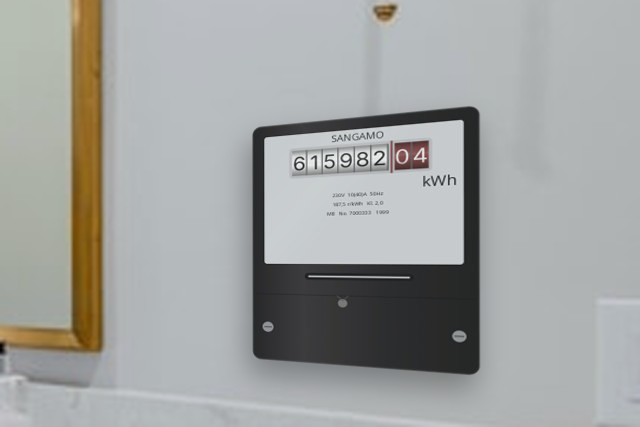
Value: kWh 615982.04
